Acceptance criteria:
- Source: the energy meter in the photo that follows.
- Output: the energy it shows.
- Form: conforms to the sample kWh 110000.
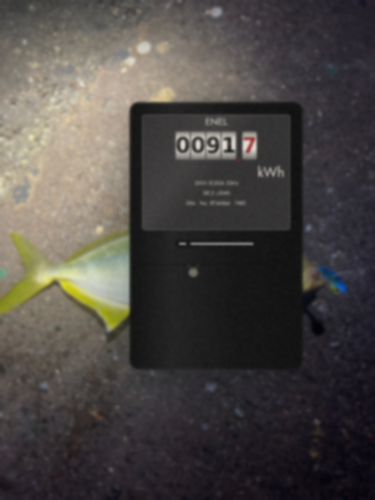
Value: kWh 91.7
